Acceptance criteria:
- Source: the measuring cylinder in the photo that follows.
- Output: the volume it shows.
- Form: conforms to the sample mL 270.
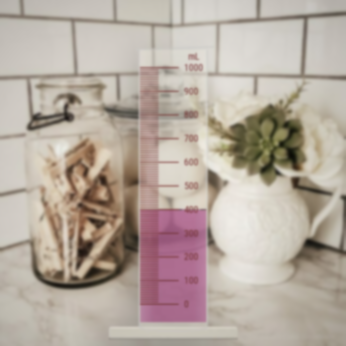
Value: mL 400
